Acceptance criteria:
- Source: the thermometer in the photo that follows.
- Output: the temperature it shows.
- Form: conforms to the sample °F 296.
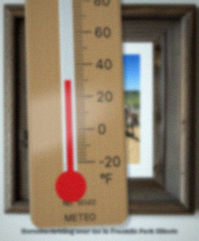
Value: °F 30
